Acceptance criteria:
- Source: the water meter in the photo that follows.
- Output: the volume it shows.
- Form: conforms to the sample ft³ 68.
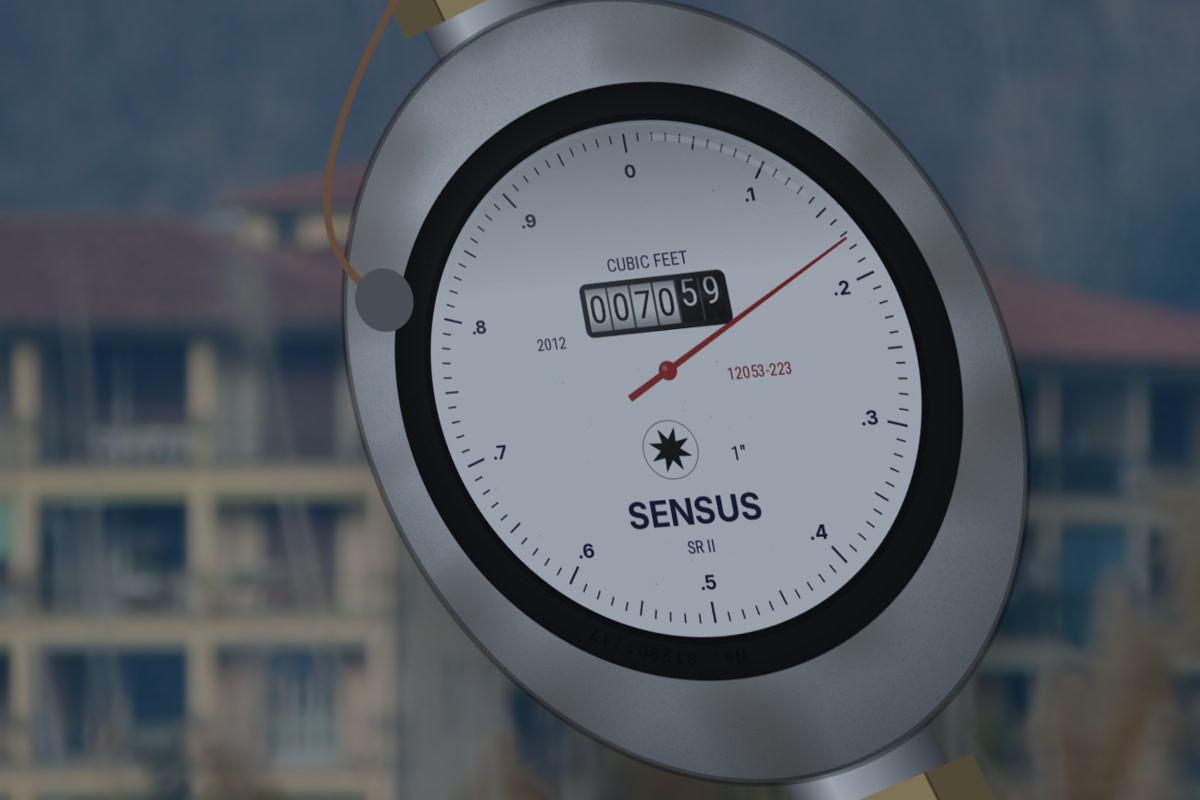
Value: ft³ 7059.17
